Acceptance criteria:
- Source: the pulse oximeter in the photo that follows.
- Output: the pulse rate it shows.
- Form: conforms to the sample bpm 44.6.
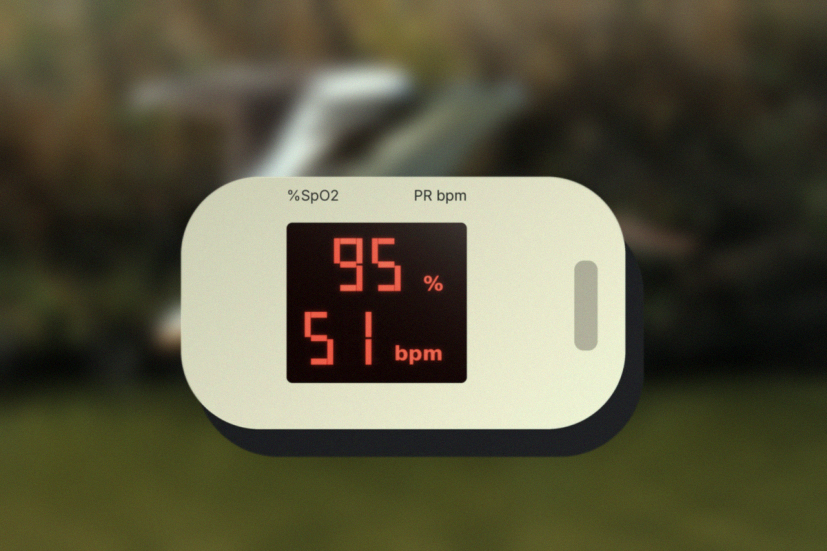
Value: bpm 51
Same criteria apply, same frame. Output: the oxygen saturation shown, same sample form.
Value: % 95
